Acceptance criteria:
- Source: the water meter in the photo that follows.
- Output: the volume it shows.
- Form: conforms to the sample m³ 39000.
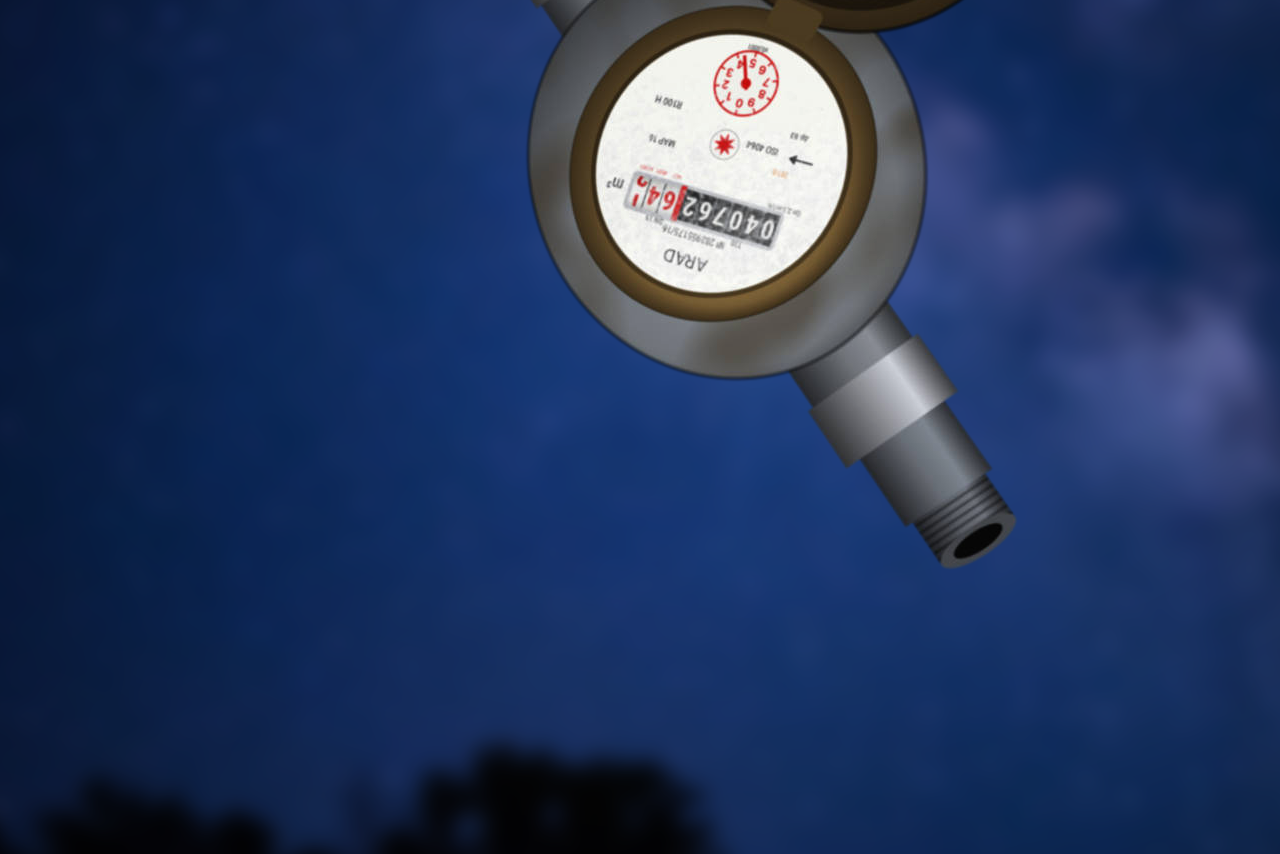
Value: m³ 40762.6414
